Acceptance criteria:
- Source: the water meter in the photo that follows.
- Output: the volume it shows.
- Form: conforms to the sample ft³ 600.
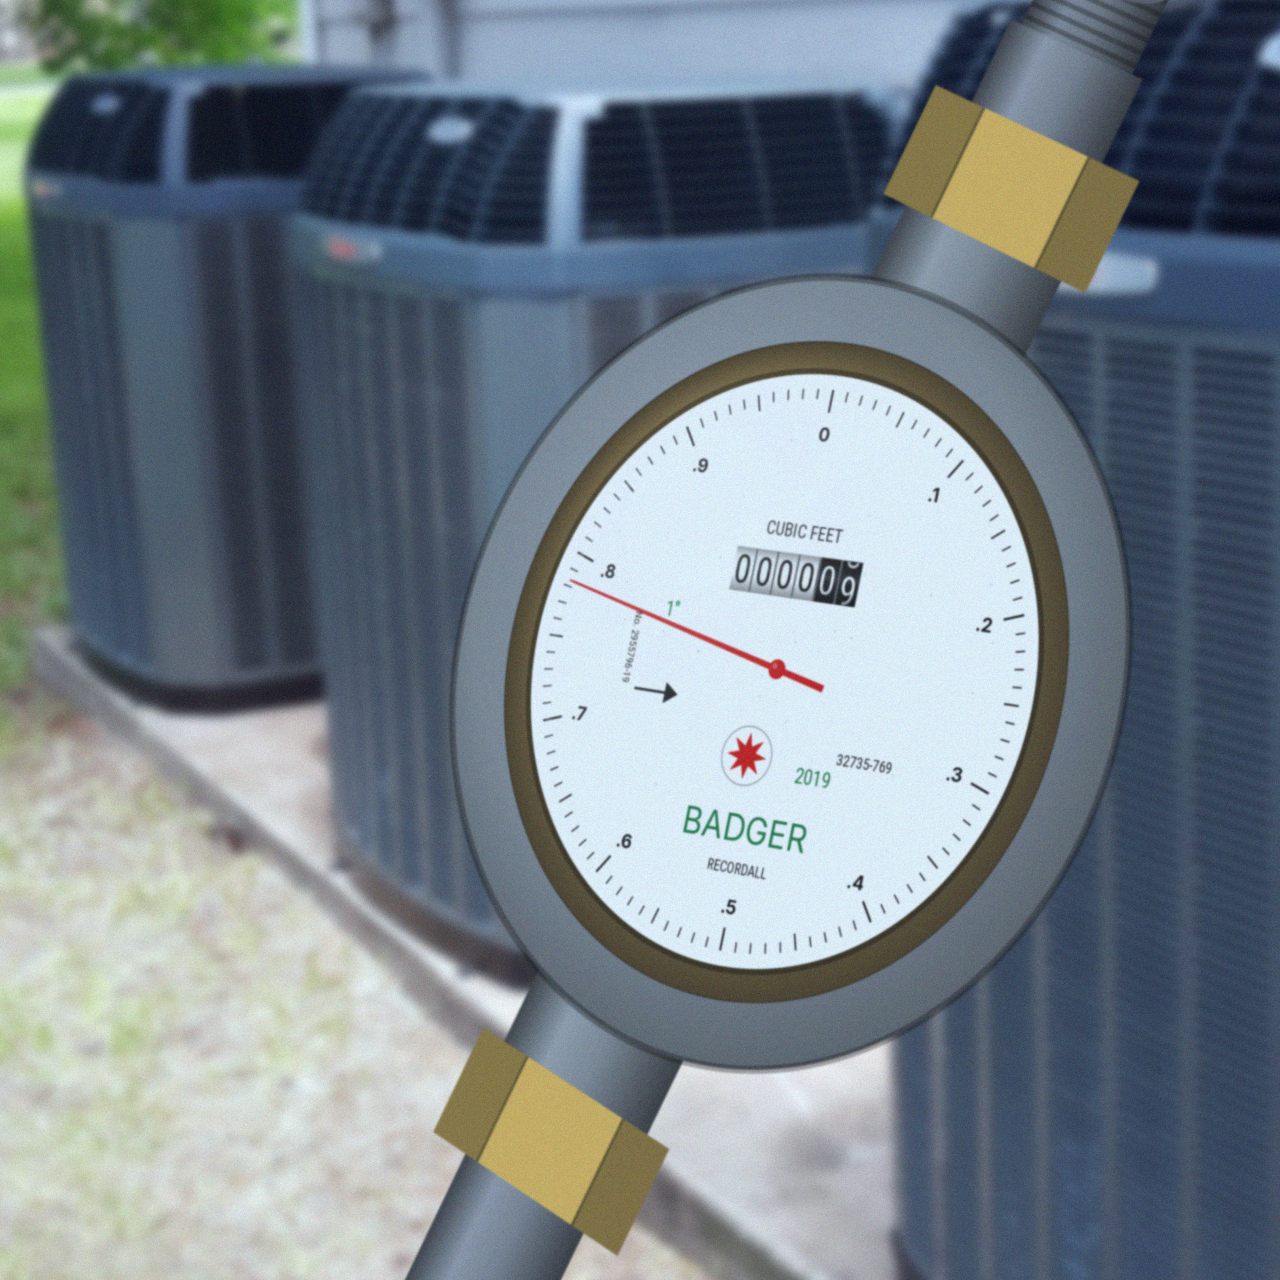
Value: ft³ 8.78
